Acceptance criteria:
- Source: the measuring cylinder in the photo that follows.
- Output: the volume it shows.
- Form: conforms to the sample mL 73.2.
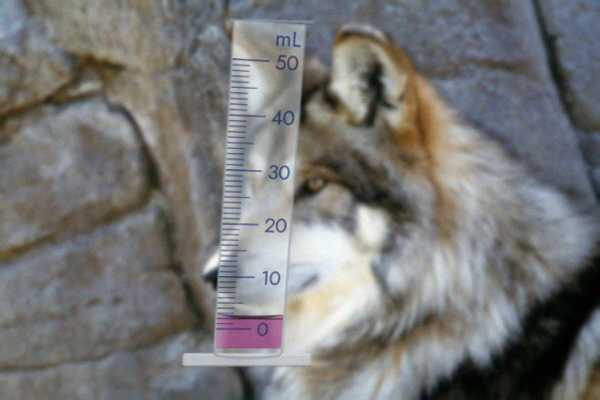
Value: mL 2
